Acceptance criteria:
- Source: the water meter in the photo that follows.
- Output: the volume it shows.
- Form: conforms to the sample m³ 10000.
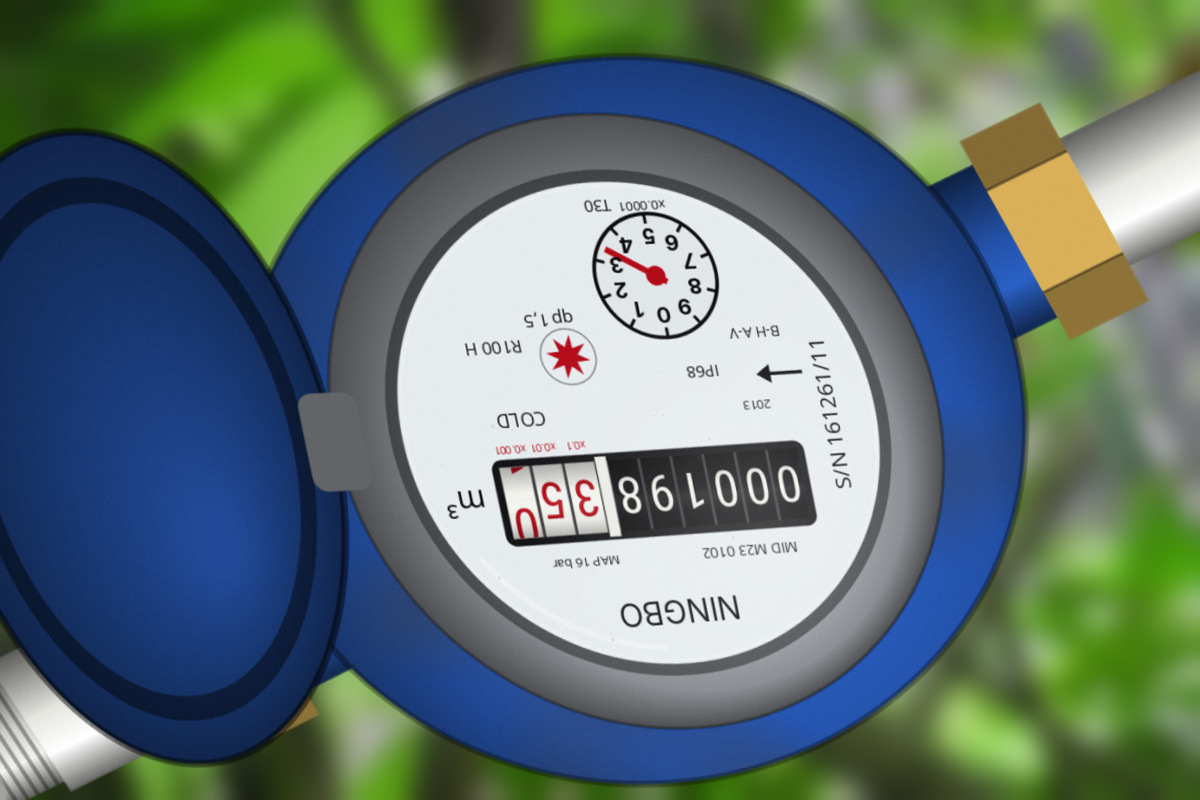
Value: m³ 198.3503
